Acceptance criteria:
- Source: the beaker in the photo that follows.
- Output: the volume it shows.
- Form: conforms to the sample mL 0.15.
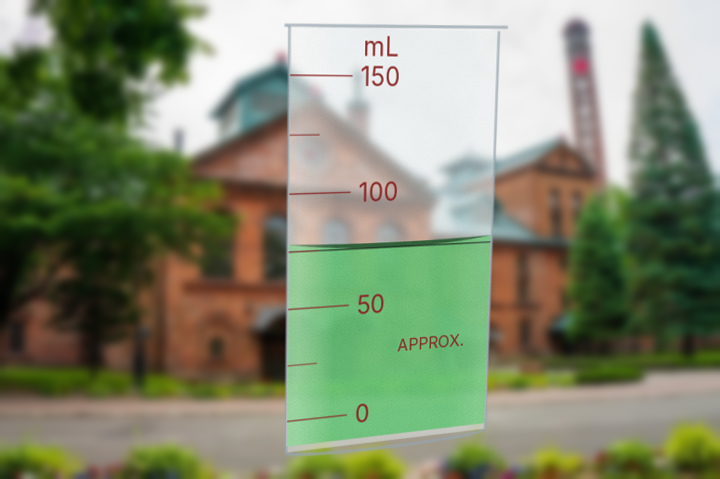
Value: mL 75
